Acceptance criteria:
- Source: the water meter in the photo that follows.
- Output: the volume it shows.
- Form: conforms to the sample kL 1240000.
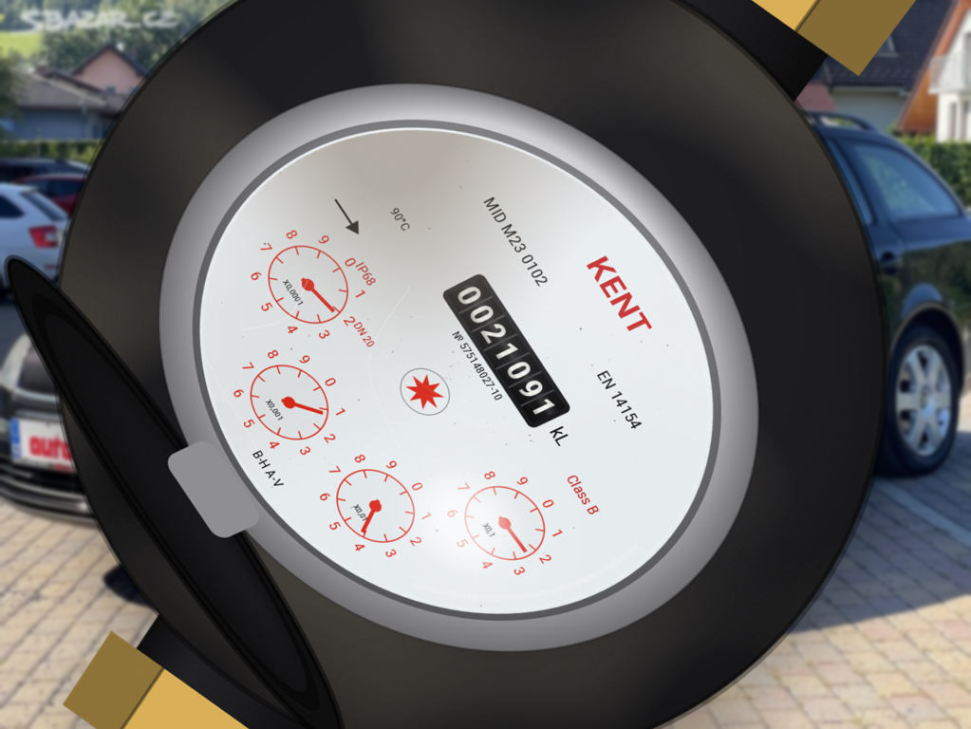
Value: kL 21091.2412
